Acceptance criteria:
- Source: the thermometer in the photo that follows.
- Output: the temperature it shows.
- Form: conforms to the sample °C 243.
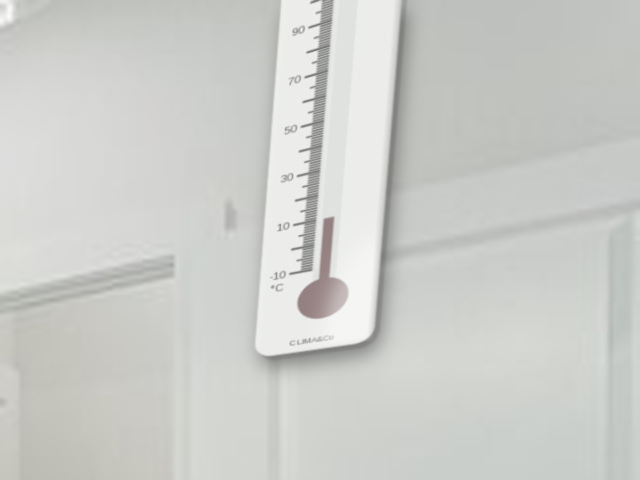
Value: °C 10
